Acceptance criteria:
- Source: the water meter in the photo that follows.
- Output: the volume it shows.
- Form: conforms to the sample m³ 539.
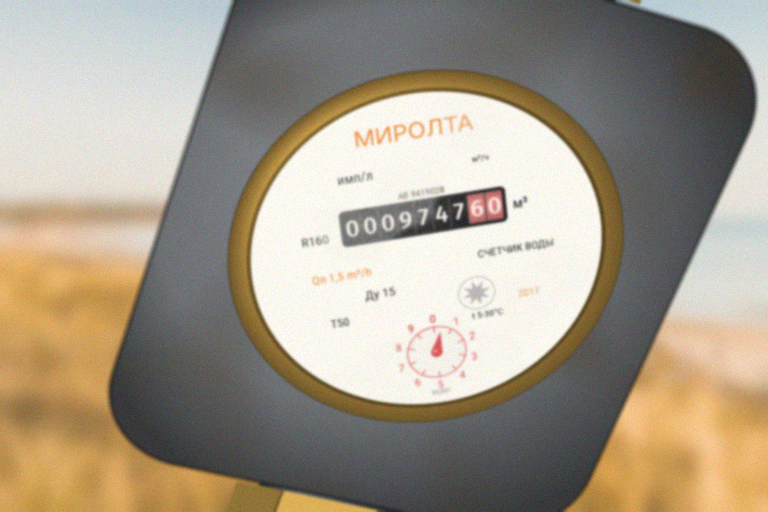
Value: m³ 9747.600
